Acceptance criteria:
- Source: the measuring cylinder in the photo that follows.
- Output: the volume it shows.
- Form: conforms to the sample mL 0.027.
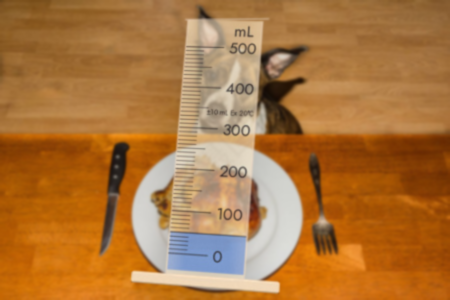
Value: mL 50
